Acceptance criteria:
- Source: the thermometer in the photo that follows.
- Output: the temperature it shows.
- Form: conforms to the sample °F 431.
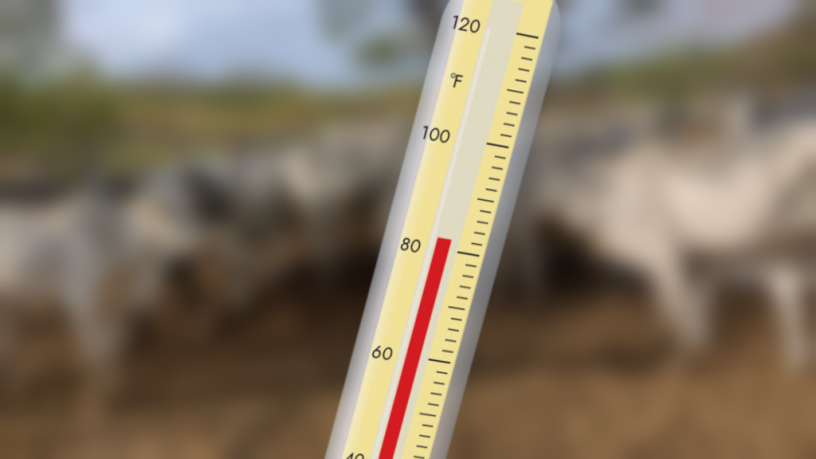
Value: °F 82
